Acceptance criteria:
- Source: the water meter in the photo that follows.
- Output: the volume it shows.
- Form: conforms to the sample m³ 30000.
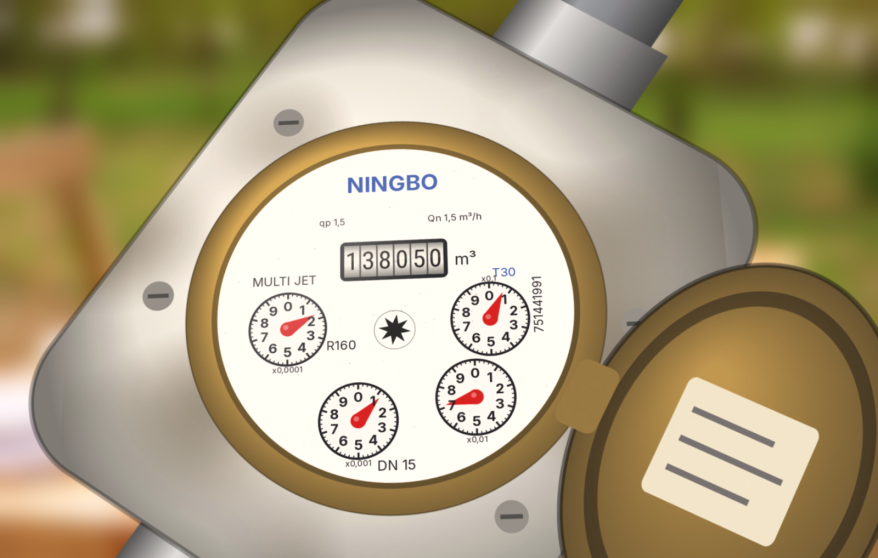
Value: m³ 138050.0711
